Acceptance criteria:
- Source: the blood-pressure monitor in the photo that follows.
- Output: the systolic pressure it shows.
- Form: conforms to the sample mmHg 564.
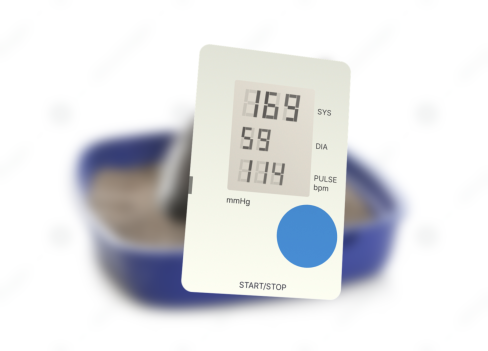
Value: mmHg 169
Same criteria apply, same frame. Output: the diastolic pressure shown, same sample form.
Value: mmHg 59
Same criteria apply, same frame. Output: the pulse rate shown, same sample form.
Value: bpm 114
